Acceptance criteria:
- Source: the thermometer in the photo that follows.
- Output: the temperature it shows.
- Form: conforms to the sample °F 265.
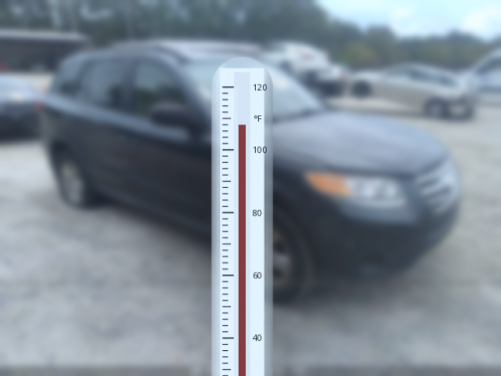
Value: °F 108
